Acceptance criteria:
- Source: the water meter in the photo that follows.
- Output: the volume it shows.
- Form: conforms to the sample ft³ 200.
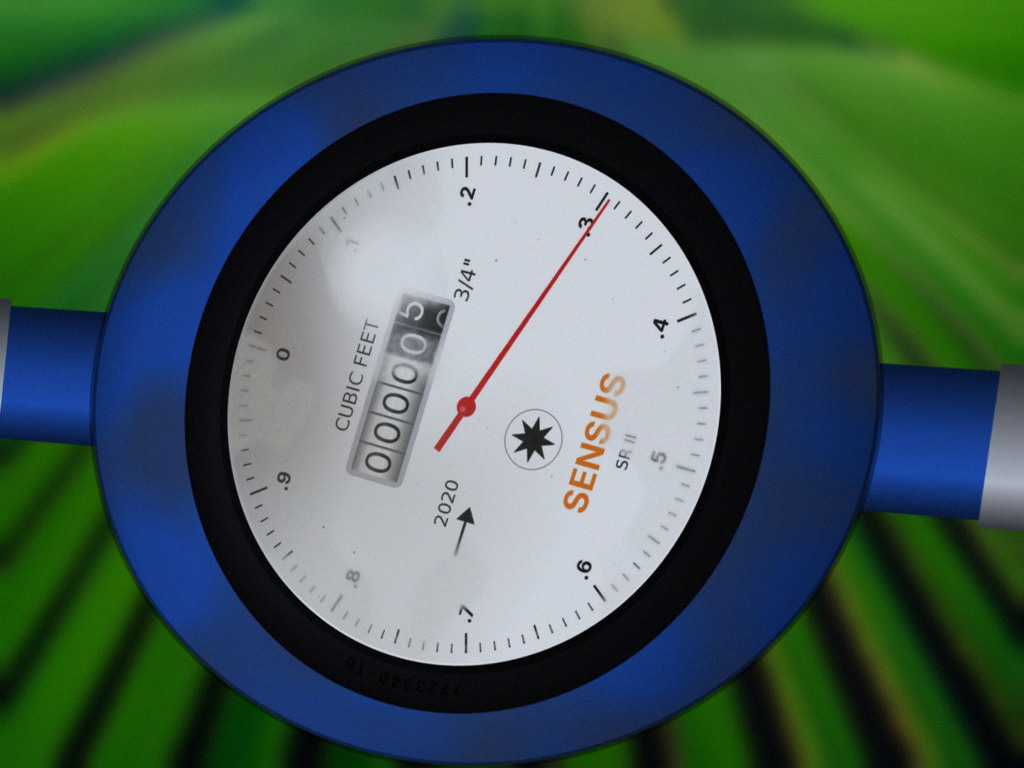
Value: ft³ 5.30
